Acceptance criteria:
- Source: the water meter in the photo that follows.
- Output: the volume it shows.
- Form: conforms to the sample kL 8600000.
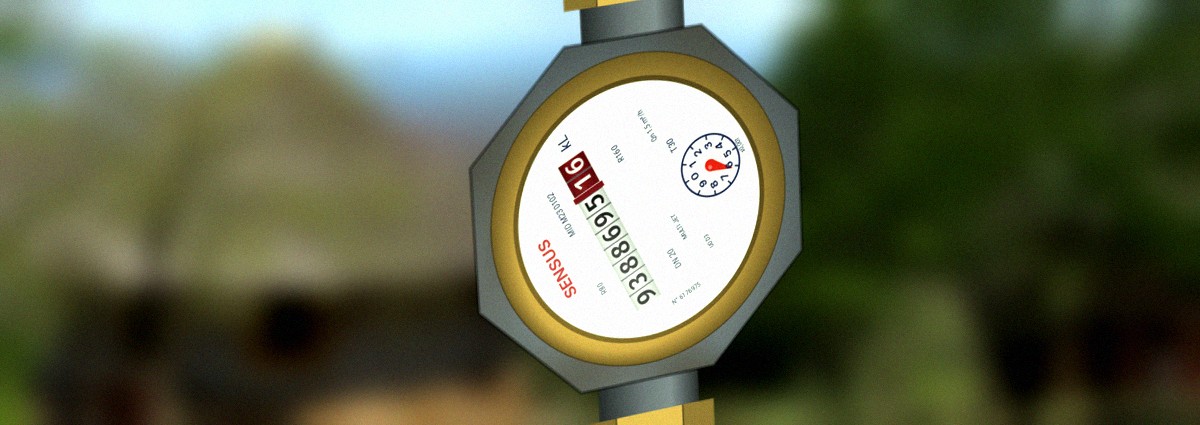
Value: kL 9388695.166
